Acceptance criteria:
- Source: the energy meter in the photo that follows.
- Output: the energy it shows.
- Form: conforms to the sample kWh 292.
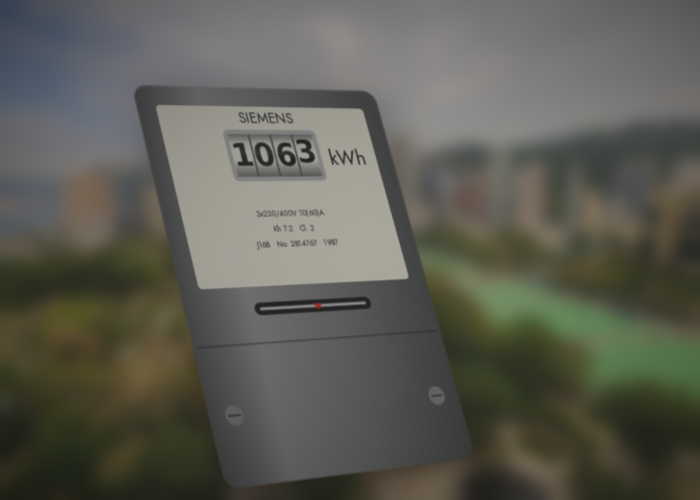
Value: kWh 1063
